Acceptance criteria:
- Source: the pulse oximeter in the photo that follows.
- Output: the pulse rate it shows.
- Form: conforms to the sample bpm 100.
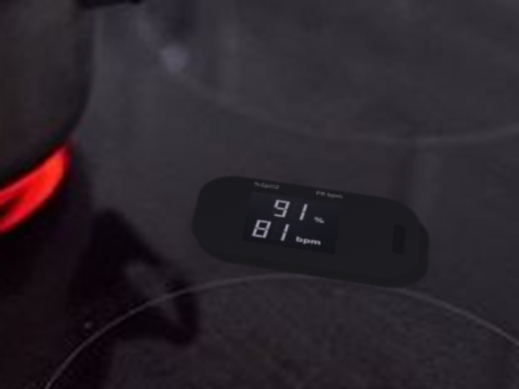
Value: bpm 81
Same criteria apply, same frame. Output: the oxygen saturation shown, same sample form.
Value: % 91
